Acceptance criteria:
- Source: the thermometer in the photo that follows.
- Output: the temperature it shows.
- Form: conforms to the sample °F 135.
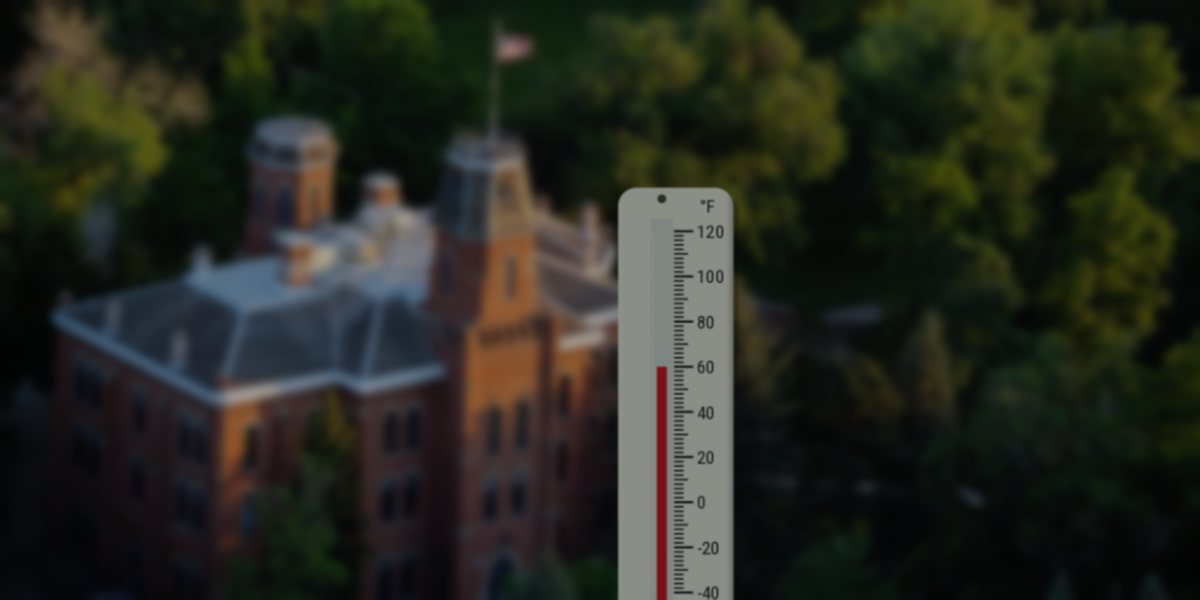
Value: °F 60
